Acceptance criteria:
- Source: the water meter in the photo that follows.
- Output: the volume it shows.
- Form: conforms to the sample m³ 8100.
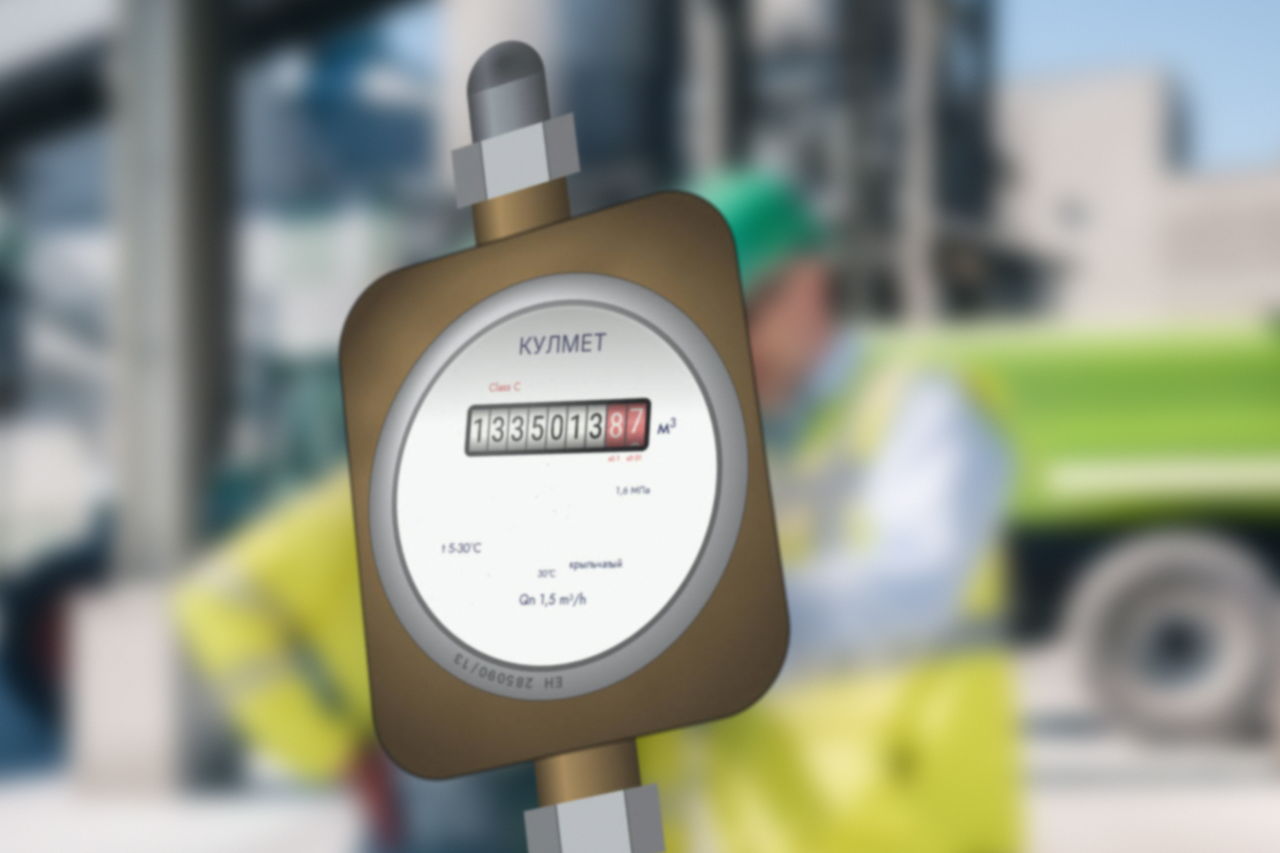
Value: m³ 1335013.87
